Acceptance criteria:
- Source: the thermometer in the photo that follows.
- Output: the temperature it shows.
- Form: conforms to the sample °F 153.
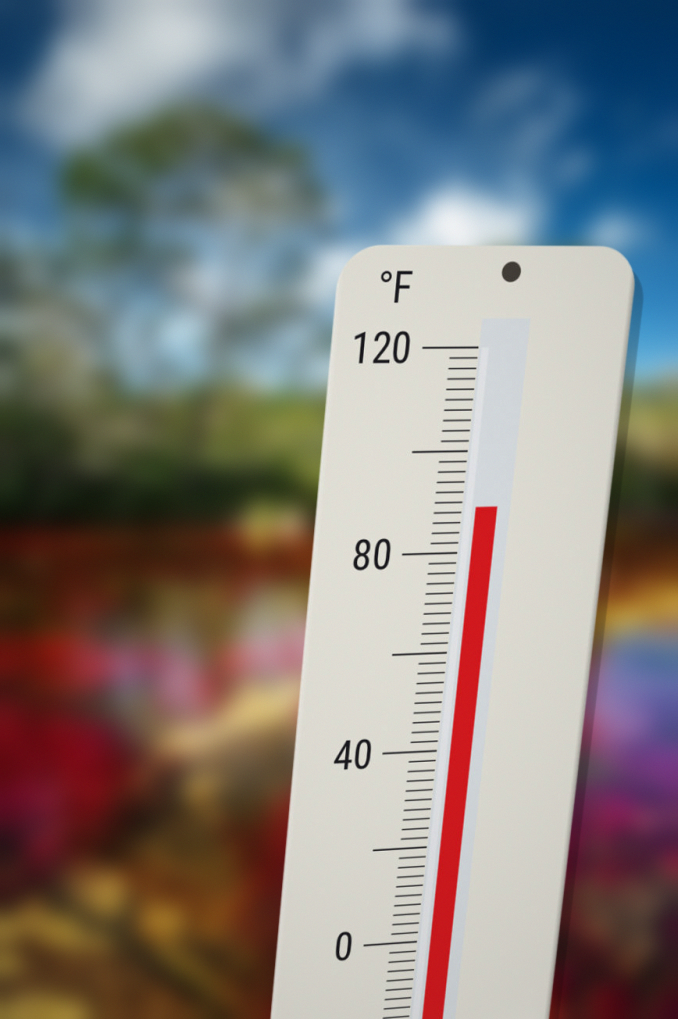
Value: °F 89
